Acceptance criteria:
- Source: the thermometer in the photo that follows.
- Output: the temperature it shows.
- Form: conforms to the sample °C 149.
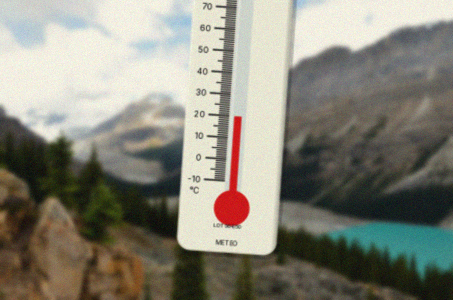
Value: °C 20
